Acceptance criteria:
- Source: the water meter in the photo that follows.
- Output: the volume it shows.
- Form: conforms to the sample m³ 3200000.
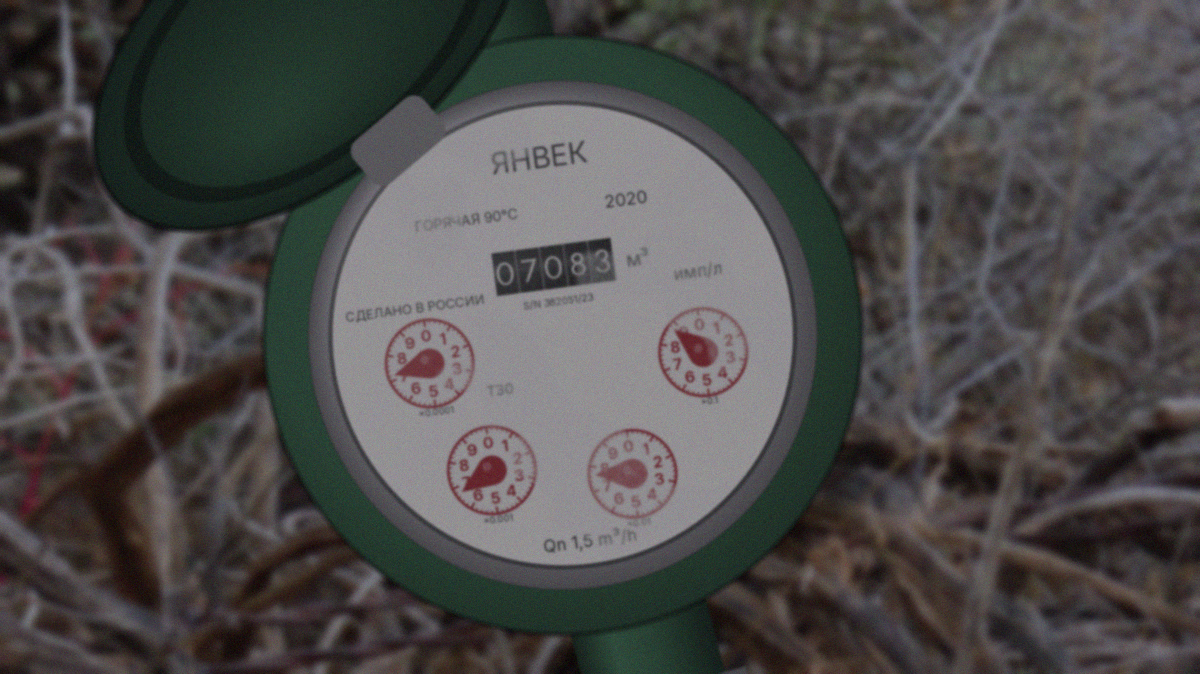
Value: m³ 7083.8767
